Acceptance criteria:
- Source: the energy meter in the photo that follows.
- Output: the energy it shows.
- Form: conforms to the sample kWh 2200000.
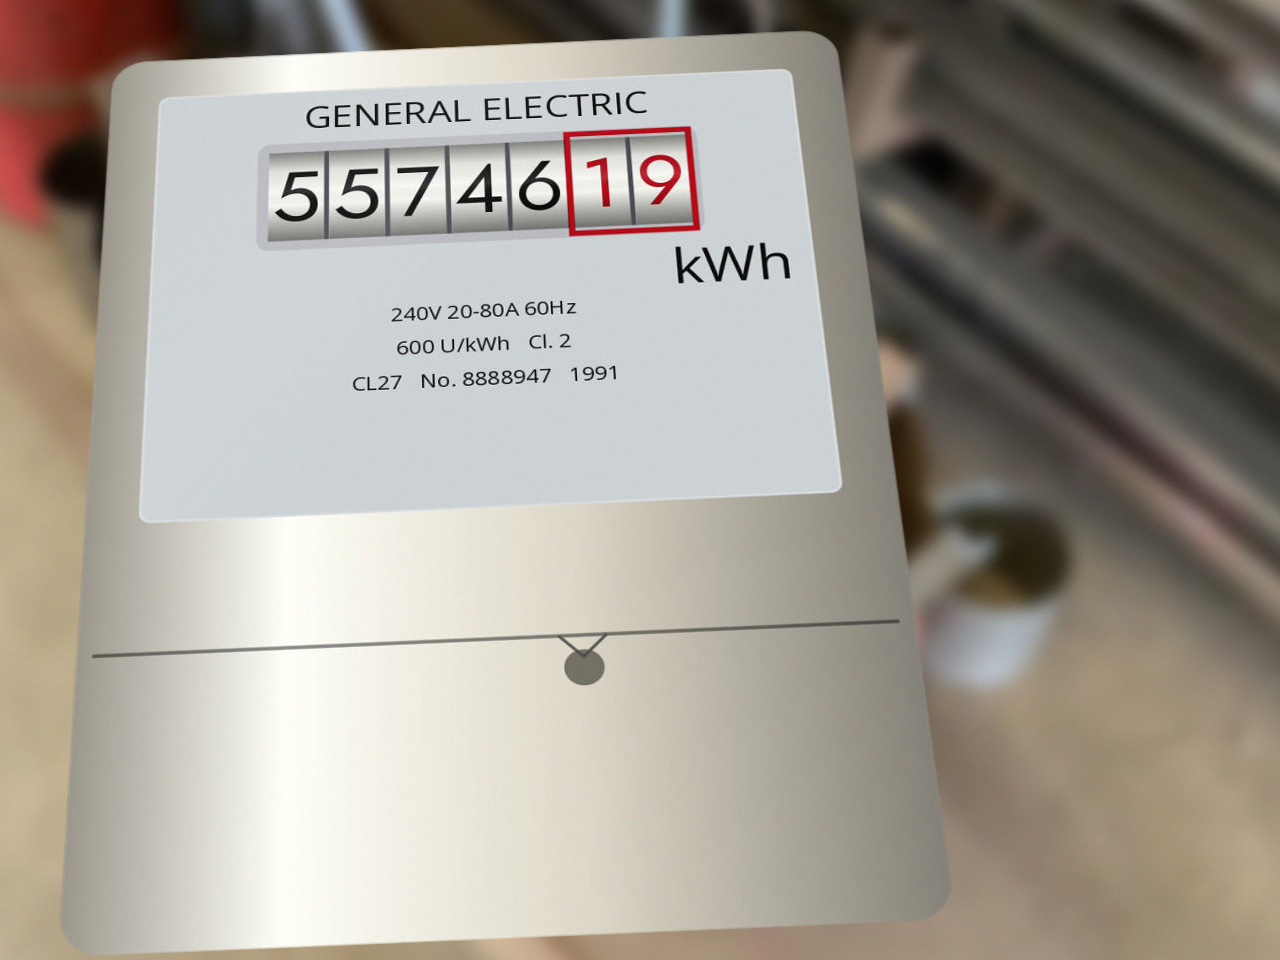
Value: kWh 55746.19
